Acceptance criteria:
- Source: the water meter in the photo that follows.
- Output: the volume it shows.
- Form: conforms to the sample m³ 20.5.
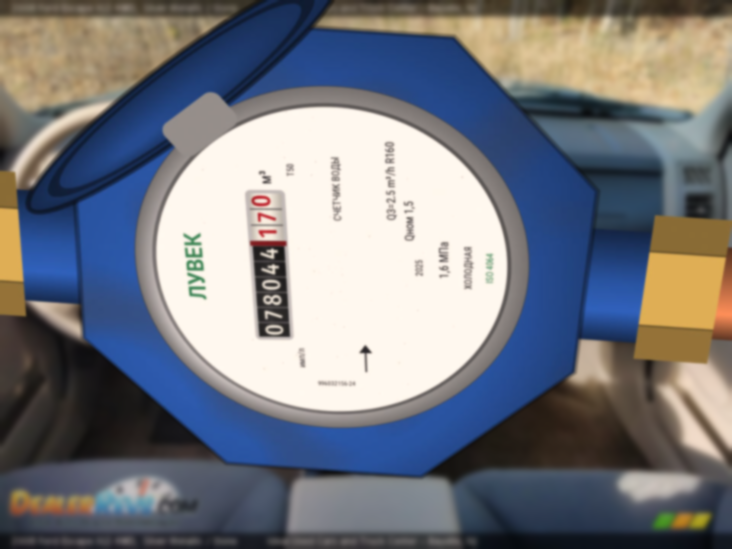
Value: m³ 78044.170
